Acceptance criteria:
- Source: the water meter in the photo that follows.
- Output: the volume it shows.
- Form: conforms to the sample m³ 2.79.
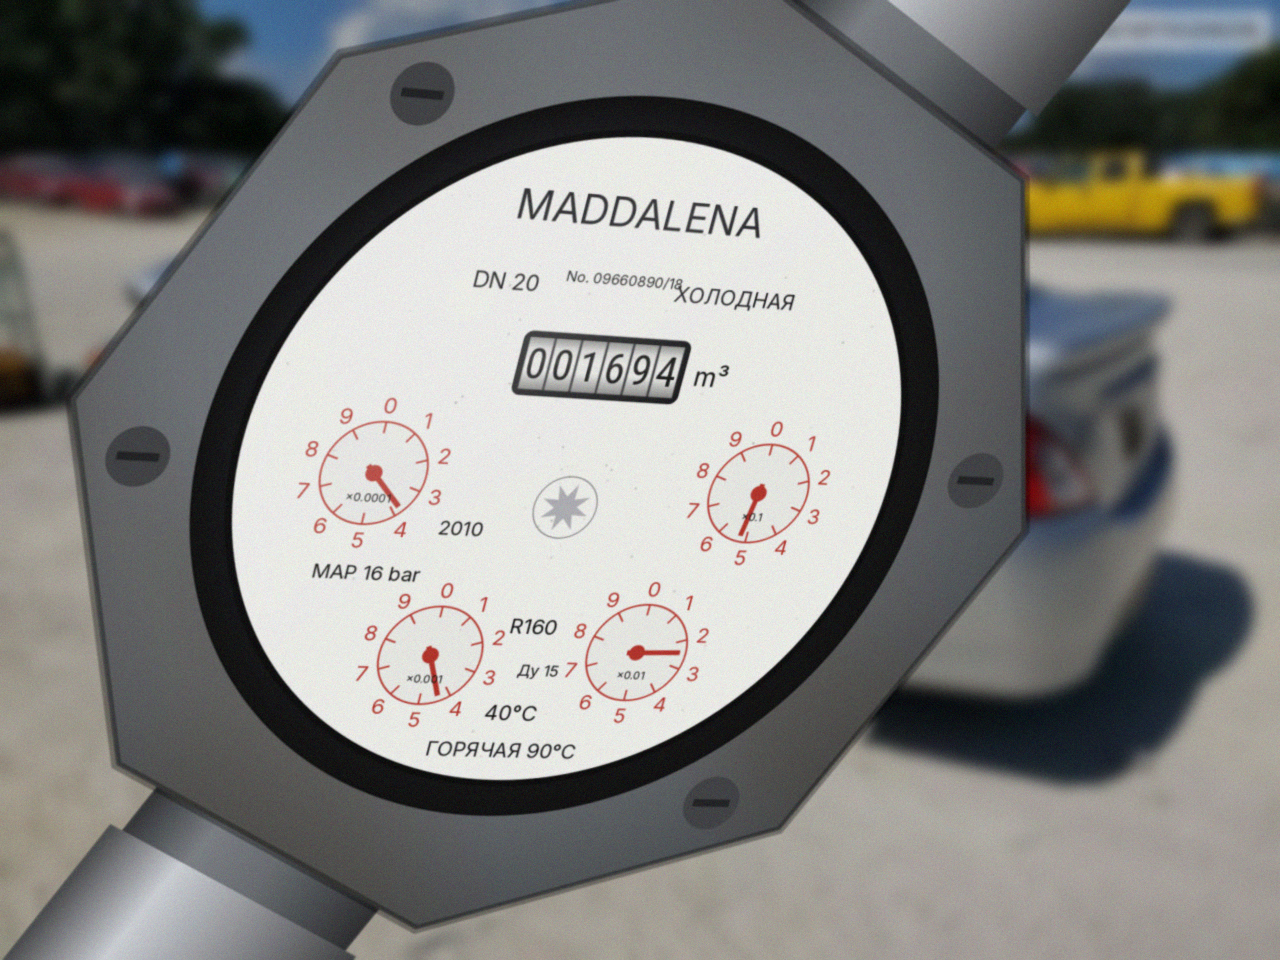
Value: m³ 1694.5243
